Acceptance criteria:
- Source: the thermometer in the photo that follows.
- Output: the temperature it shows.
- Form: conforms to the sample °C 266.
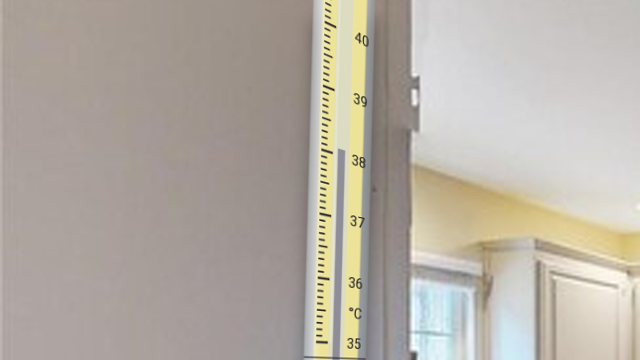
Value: °C 38.1
